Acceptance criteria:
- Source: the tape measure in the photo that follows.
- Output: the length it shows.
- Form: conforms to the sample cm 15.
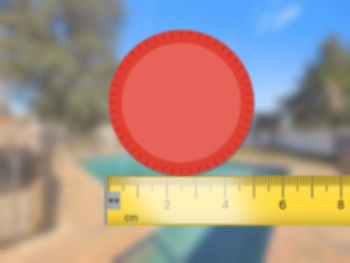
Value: cm 5
